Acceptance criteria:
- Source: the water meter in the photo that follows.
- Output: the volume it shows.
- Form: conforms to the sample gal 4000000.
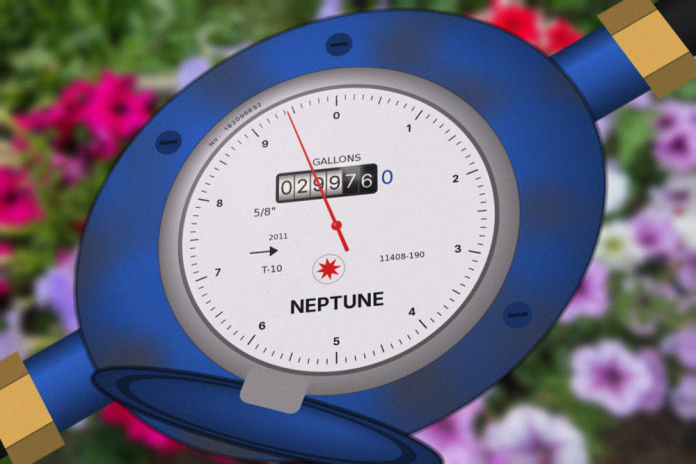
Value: gal 299759.4
